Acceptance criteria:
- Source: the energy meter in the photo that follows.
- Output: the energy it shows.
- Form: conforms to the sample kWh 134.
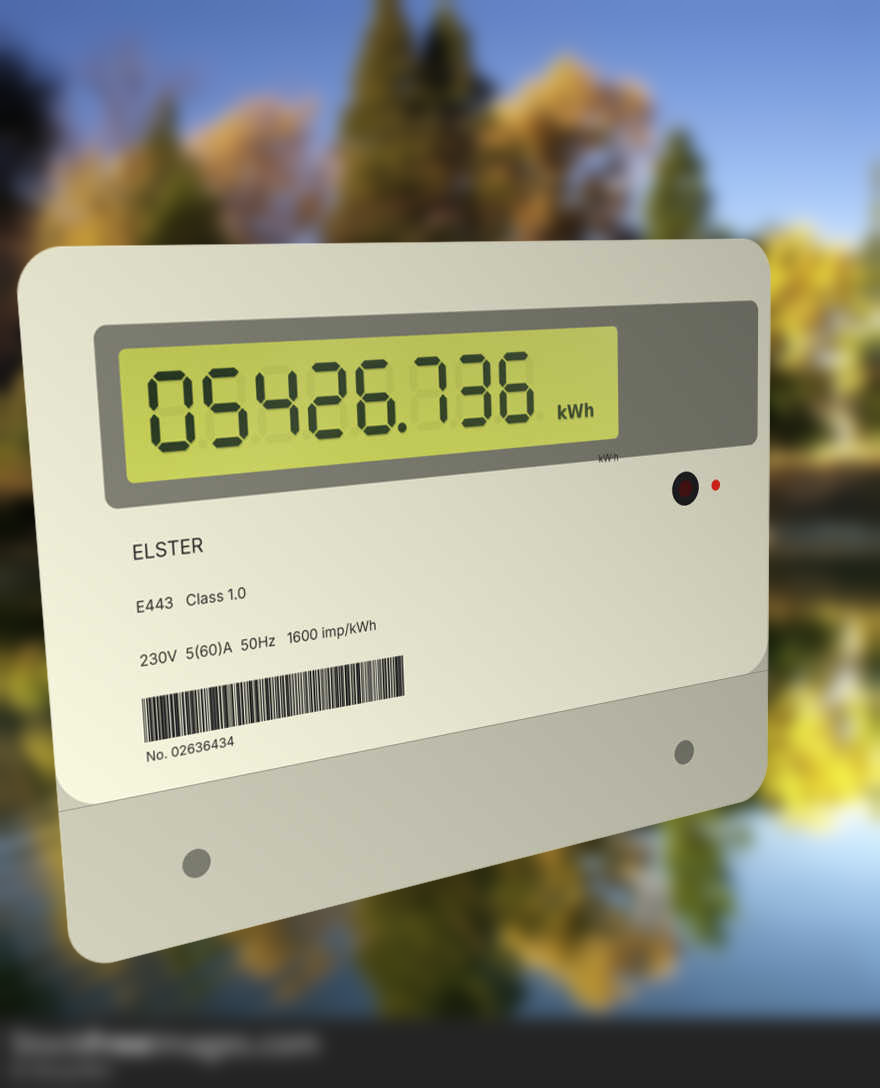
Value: kWh 5426.736
